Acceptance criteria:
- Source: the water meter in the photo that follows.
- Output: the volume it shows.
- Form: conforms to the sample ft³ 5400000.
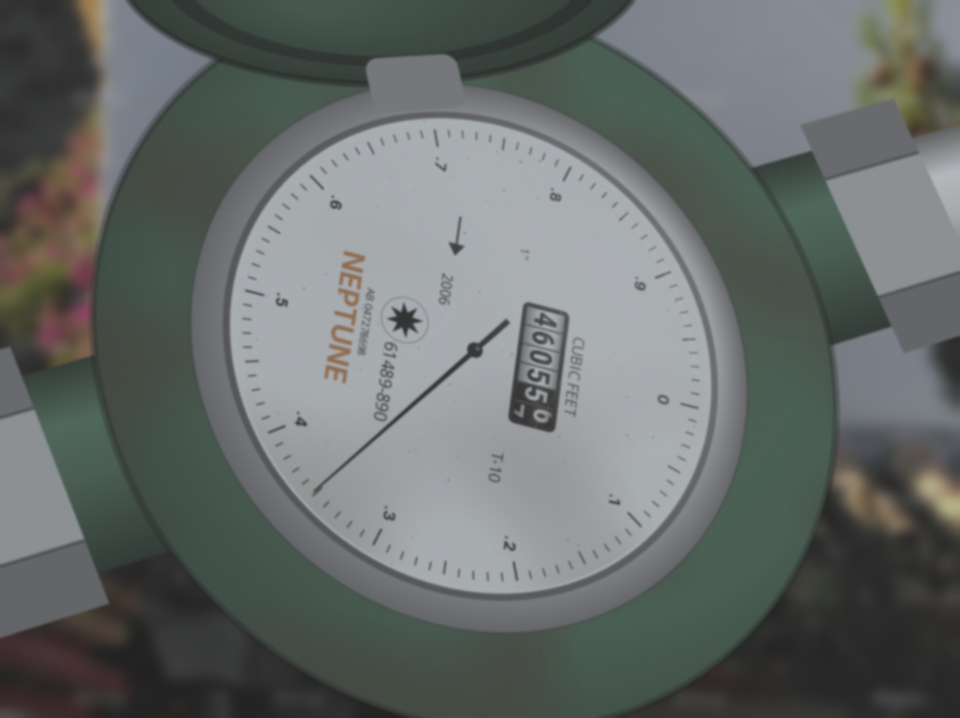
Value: ft³ 460556.35
